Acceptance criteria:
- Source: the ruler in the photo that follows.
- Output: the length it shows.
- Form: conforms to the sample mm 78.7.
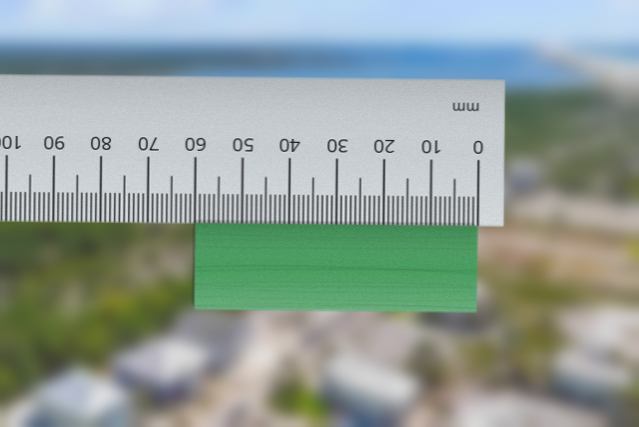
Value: mm 60
